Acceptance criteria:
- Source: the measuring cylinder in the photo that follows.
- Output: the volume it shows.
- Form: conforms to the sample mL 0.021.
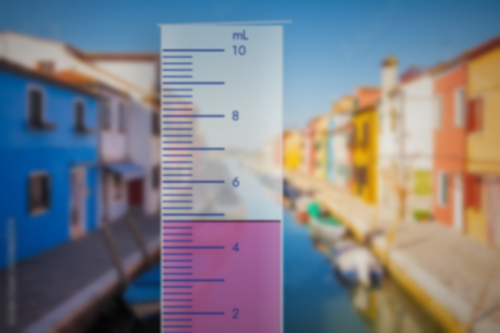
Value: mL 4.8
